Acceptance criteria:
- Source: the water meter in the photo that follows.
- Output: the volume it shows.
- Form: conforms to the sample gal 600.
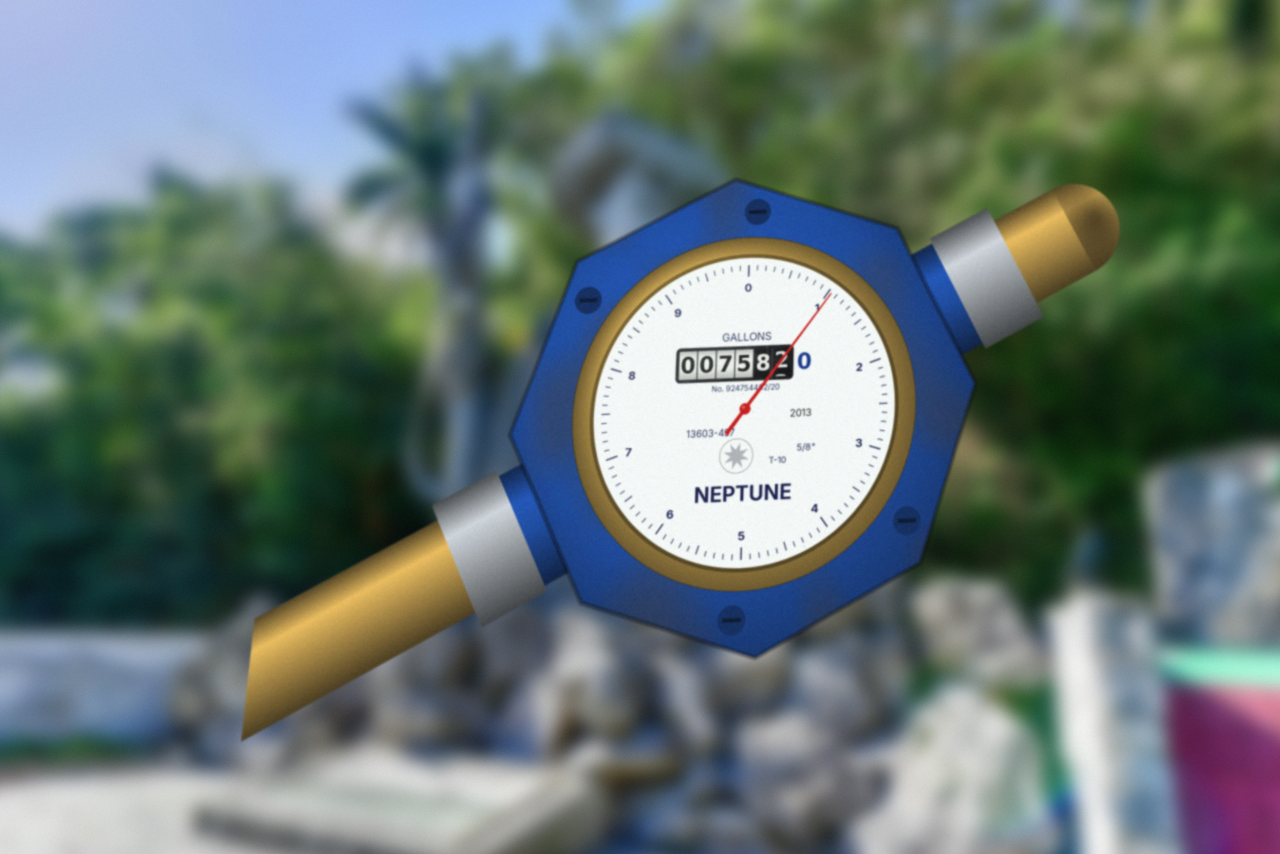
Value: gal 75821.0
